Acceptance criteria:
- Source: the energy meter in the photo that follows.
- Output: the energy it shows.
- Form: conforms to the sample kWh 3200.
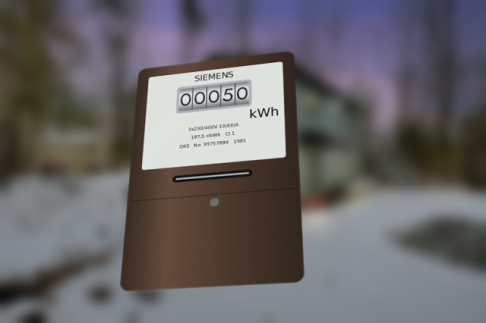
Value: kWh 50
